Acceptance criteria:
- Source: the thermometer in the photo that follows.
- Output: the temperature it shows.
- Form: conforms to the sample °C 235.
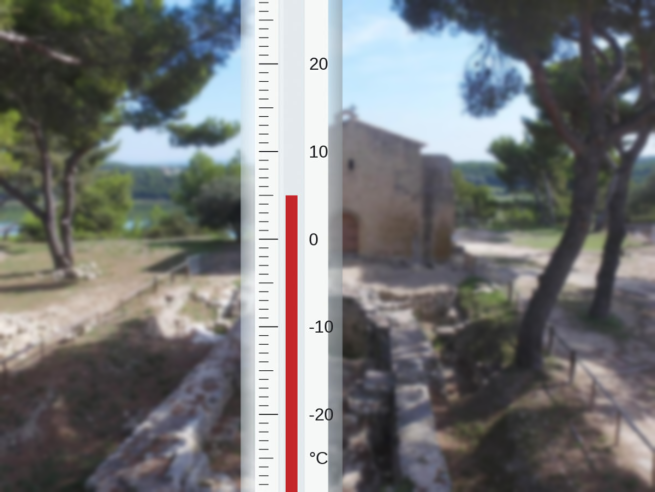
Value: °C 5
